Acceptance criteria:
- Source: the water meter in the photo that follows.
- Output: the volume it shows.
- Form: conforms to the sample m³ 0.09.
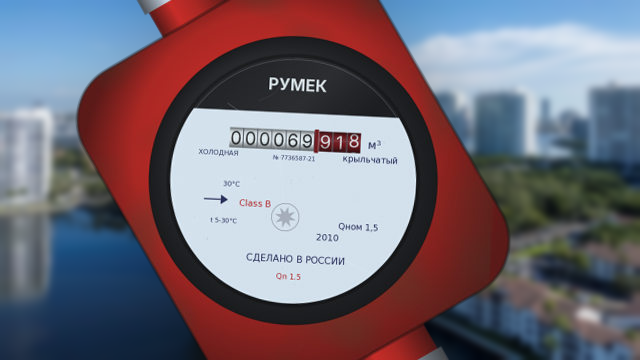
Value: m³ 69.918
